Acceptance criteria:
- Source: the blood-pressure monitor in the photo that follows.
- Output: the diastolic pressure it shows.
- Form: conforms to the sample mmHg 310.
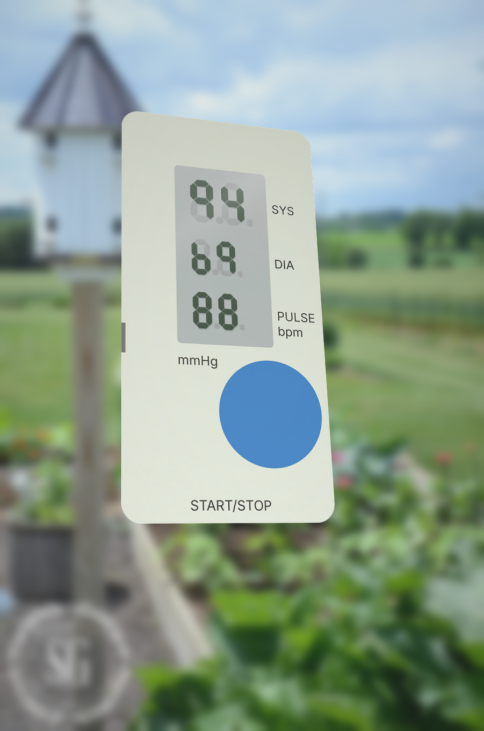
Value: mmHg 69
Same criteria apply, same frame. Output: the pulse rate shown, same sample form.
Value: bpm 88
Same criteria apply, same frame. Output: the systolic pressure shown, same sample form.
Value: mmHg 94
